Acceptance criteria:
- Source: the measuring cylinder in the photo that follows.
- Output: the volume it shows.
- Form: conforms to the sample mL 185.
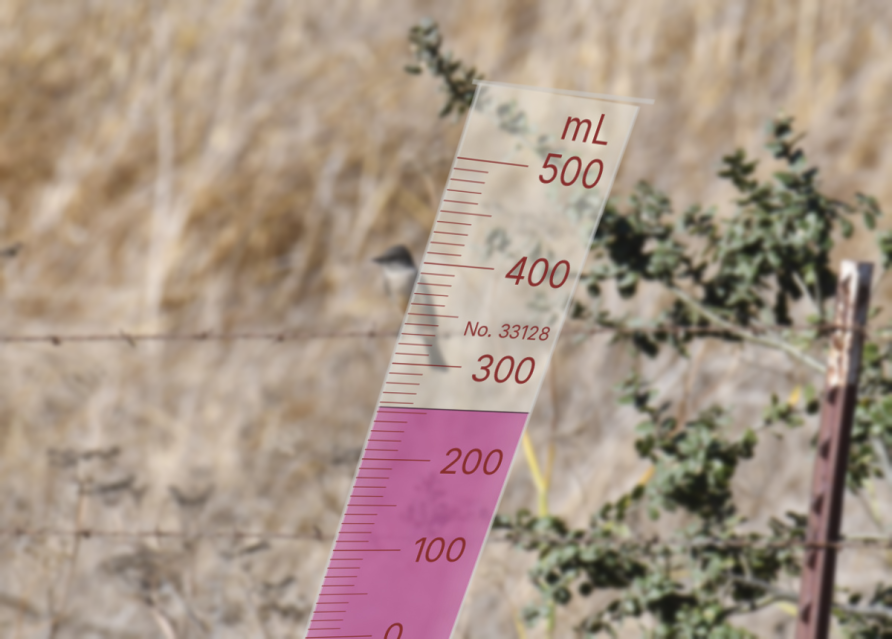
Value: mL 255
